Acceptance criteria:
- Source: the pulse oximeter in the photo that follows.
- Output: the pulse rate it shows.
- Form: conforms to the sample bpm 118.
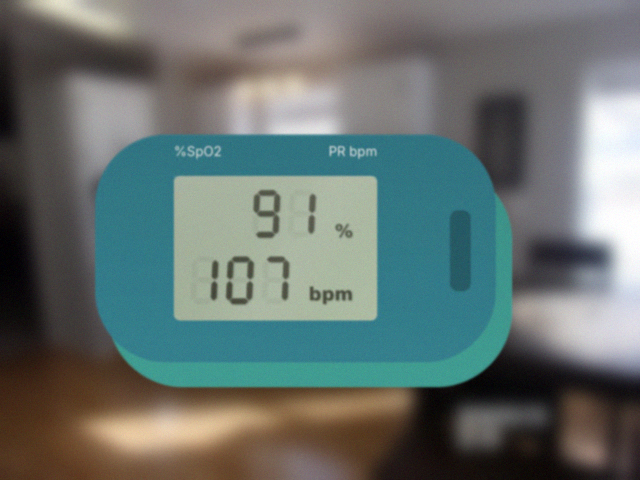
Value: bpm 107
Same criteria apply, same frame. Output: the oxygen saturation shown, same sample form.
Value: % 91
